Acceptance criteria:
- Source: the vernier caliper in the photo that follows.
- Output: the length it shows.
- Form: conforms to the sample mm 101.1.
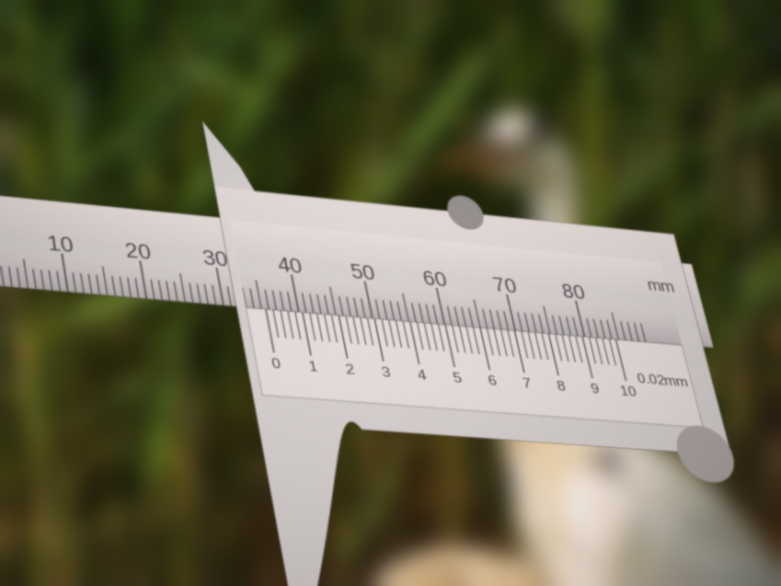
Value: mm 35.6
